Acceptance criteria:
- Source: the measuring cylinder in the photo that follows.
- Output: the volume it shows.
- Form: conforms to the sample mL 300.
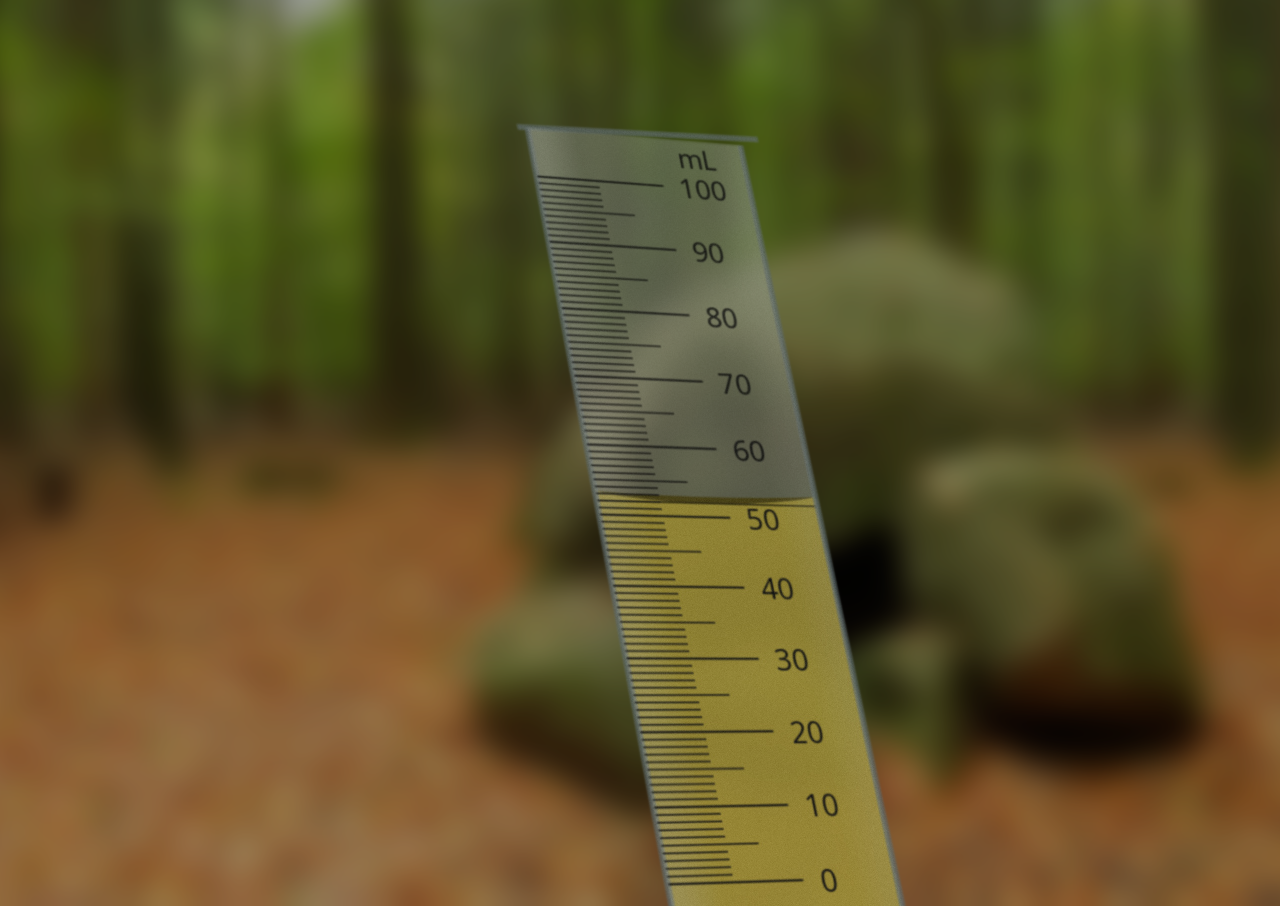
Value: mL 52
